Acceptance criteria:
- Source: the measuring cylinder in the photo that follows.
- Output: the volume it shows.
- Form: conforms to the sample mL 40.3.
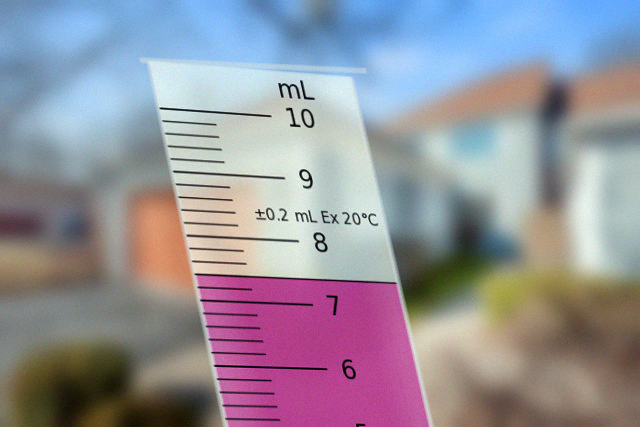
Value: mL 7.4
